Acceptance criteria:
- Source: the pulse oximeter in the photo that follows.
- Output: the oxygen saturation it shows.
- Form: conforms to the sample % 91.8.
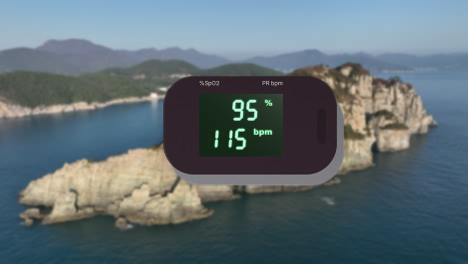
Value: % 95
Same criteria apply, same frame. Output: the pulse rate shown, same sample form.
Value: bpm 115
